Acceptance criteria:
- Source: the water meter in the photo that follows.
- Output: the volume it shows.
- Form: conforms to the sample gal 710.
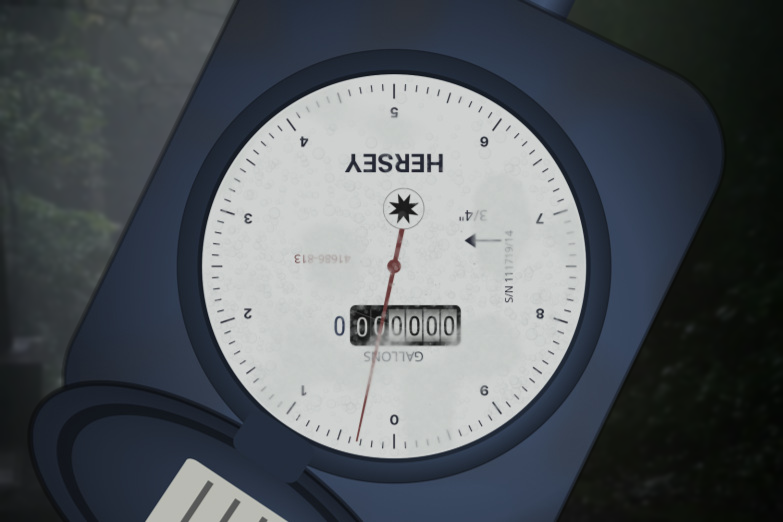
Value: gal 0.3
